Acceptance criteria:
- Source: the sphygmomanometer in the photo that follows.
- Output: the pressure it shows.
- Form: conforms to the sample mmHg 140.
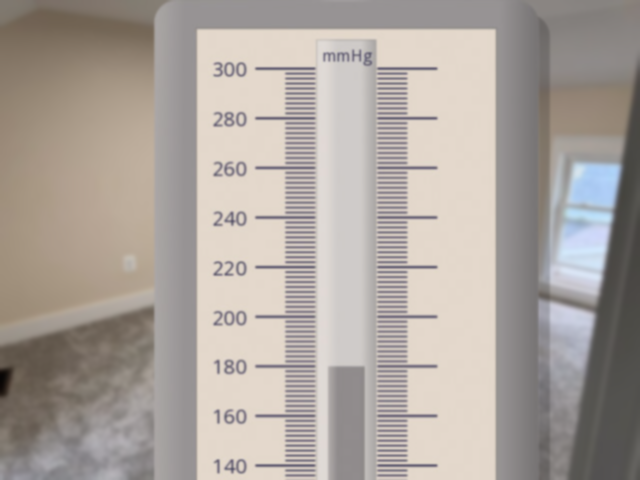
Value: mmHg 180
